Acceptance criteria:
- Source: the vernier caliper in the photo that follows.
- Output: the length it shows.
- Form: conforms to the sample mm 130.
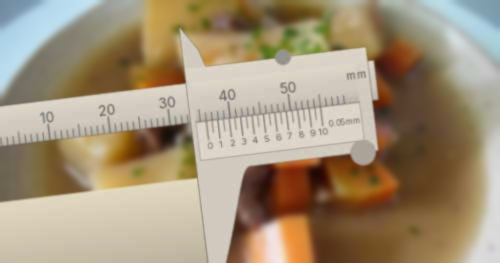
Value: mm 36.0
